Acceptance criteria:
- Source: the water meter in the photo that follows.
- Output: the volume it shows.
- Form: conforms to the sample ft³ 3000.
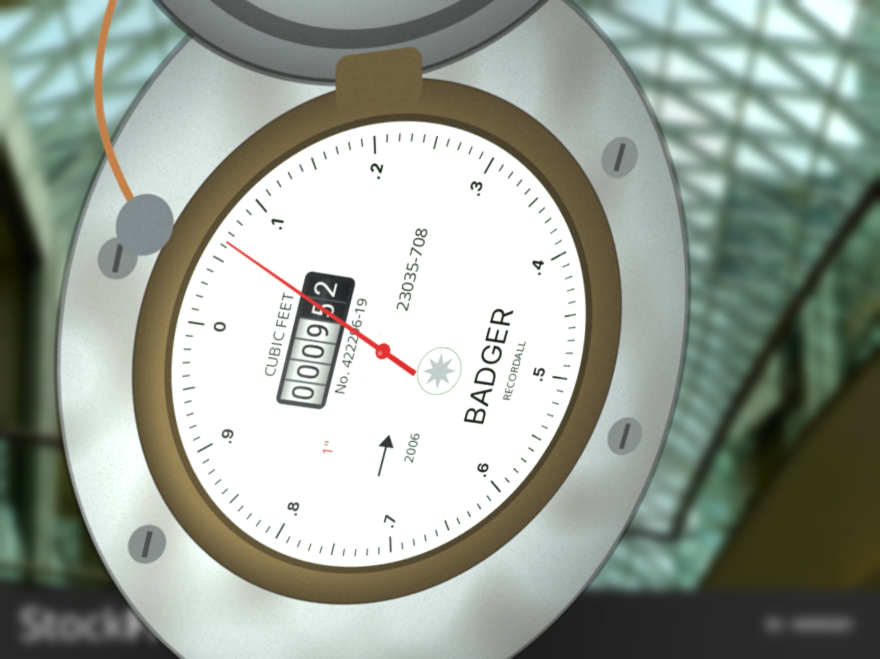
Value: ft³ 952.06
